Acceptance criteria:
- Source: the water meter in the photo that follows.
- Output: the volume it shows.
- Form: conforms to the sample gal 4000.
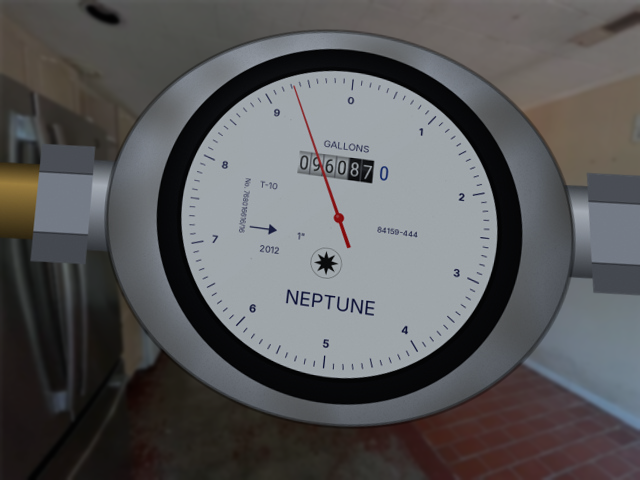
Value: gal 960869.3
